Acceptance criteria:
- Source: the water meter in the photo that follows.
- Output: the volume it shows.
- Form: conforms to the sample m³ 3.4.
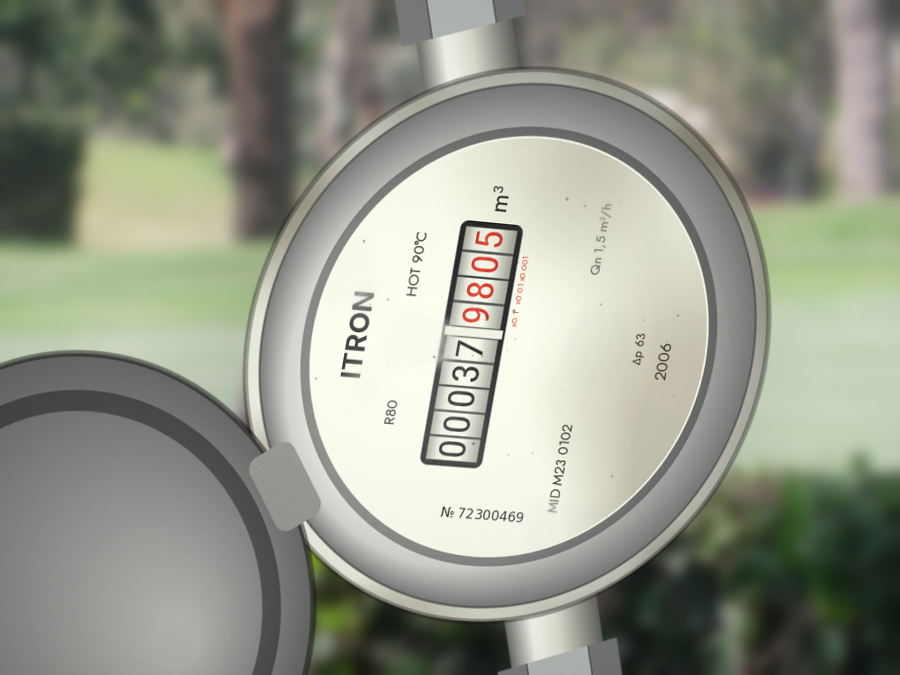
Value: m³ 37.9805
